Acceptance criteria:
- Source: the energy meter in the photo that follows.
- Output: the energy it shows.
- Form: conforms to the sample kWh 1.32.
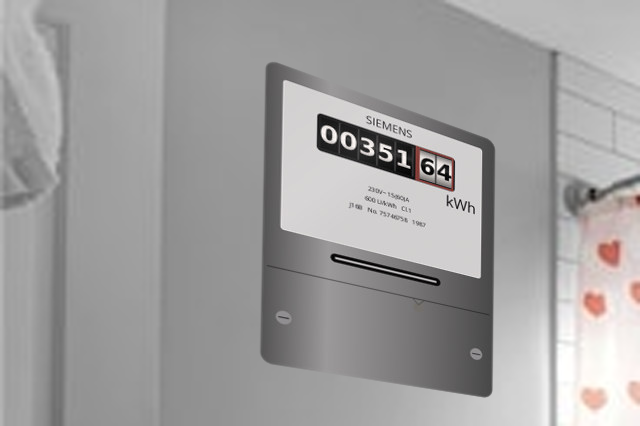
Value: kWh 351.64
